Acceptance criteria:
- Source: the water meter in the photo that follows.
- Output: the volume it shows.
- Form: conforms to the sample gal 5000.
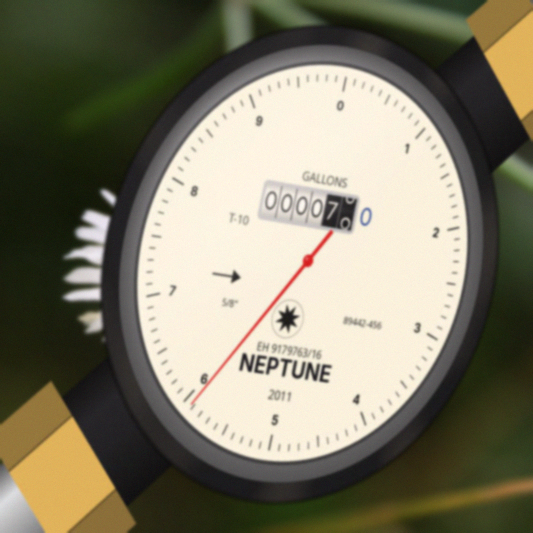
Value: gal 785.9
